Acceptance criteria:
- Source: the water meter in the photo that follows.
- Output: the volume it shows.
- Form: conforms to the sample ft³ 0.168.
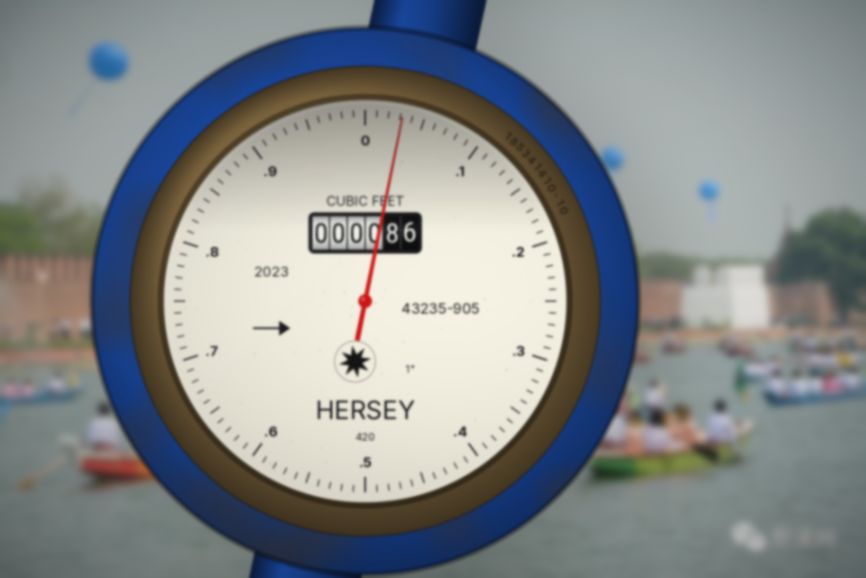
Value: ft³ 86.03
